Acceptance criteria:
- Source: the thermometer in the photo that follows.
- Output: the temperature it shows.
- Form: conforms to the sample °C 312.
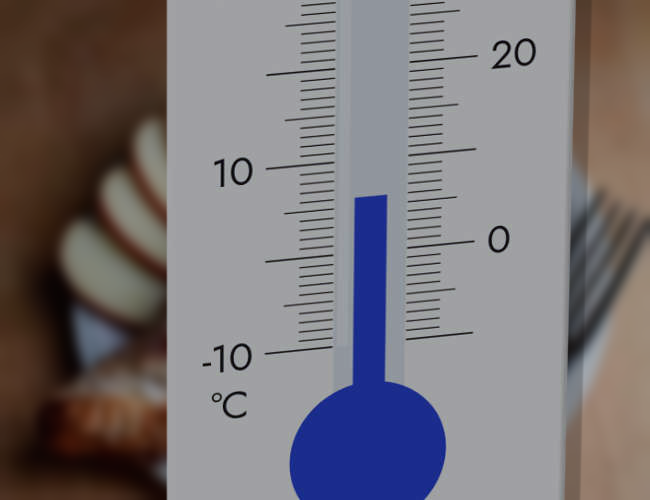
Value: °C 6
